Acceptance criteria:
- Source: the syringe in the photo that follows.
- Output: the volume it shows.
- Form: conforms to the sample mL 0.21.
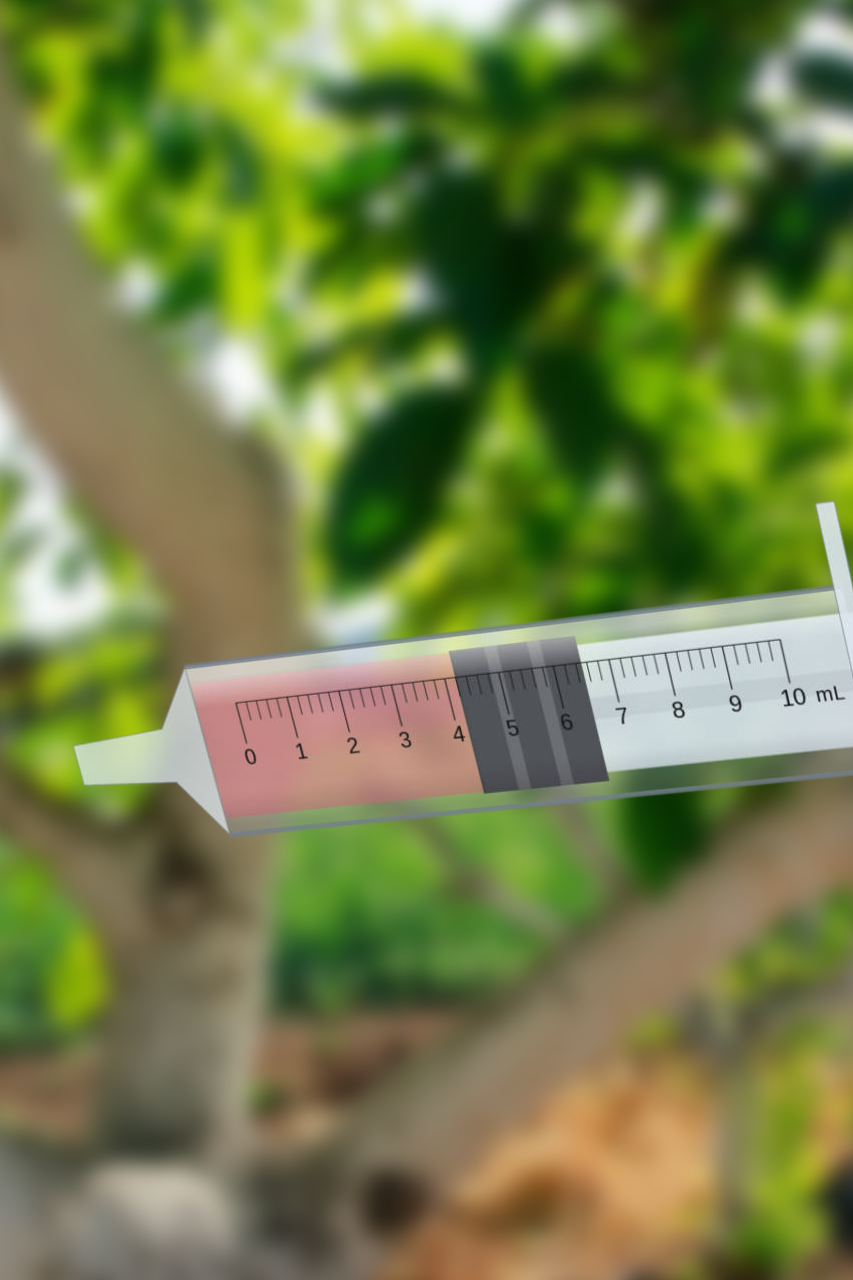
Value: mL 4.2
